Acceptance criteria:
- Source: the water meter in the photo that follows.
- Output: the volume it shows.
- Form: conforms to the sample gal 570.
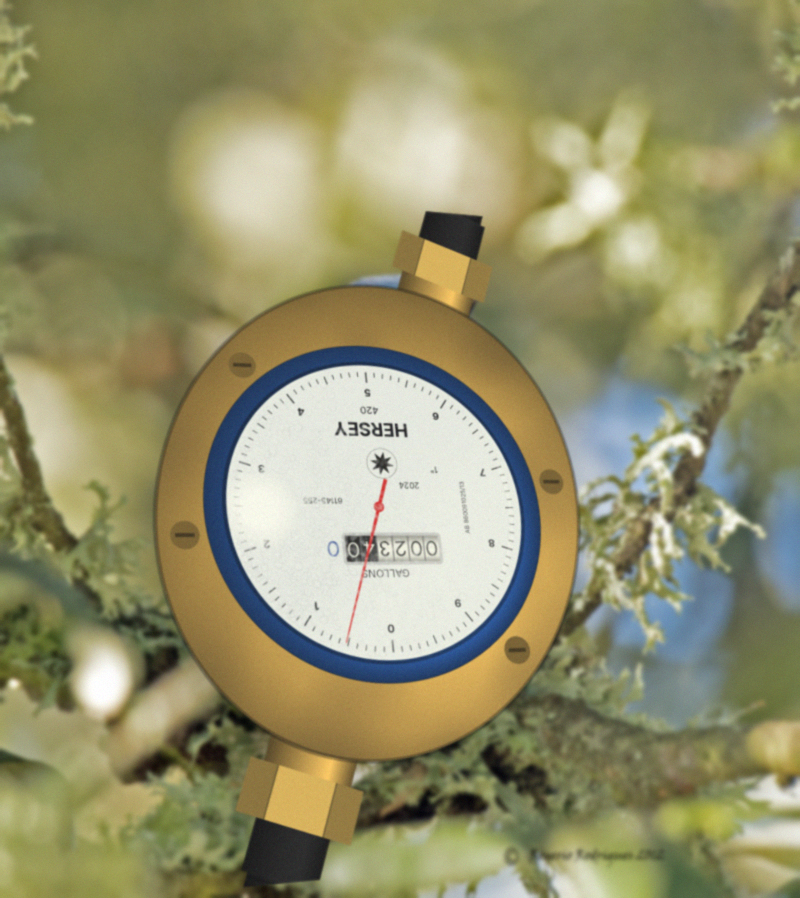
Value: gal 23400.5
